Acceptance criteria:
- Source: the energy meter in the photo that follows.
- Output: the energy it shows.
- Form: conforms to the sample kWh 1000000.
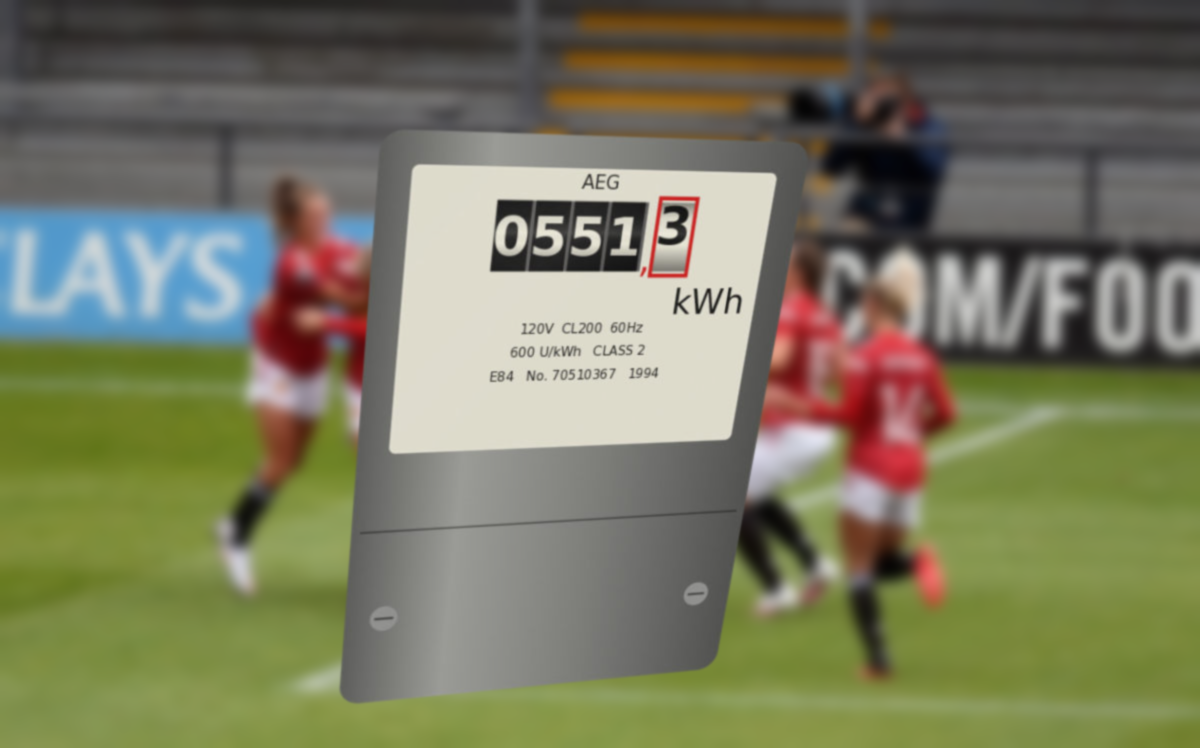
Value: kWh 551.3
